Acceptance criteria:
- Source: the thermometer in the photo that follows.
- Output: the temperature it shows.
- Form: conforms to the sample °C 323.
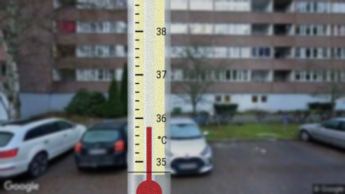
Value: °C 35.8
